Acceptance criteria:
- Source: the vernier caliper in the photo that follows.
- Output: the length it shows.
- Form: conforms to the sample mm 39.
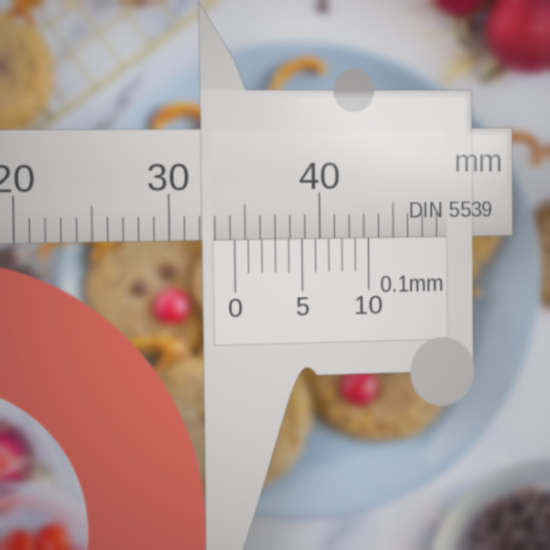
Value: mm 34.3
